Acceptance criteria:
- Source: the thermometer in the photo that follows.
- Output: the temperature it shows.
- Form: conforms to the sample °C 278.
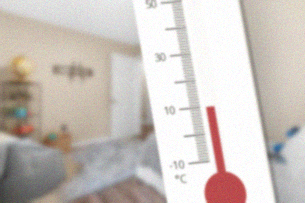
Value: °C 10
